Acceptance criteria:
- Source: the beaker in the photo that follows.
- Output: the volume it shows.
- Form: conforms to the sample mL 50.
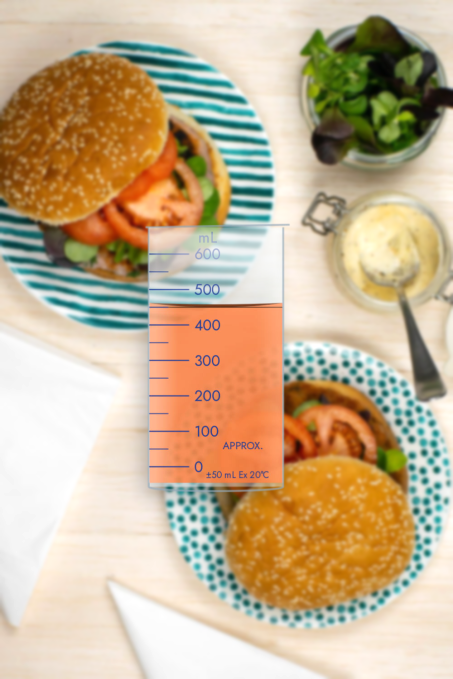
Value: mL 450
